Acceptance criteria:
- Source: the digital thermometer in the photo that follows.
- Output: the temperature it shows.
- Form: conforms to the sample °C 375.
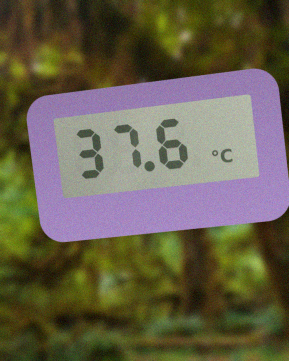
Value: °C 37.6
